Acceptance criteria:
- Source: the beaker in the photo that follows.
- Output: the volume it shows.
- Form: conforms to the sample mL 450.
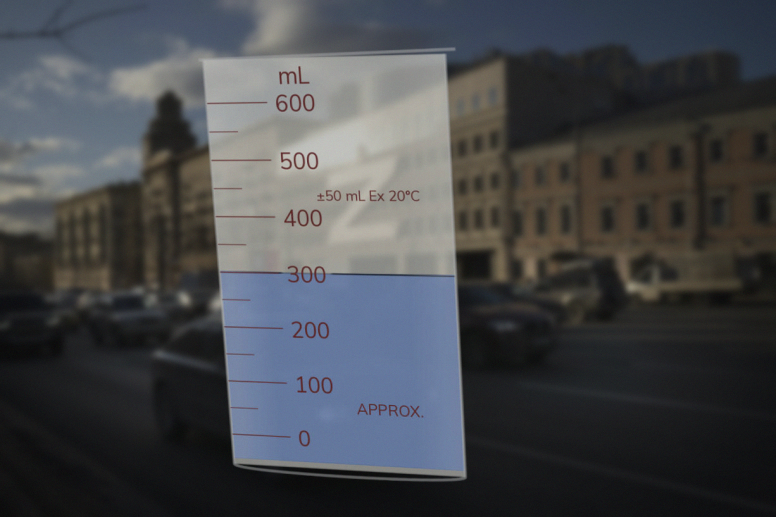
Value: mL 300
